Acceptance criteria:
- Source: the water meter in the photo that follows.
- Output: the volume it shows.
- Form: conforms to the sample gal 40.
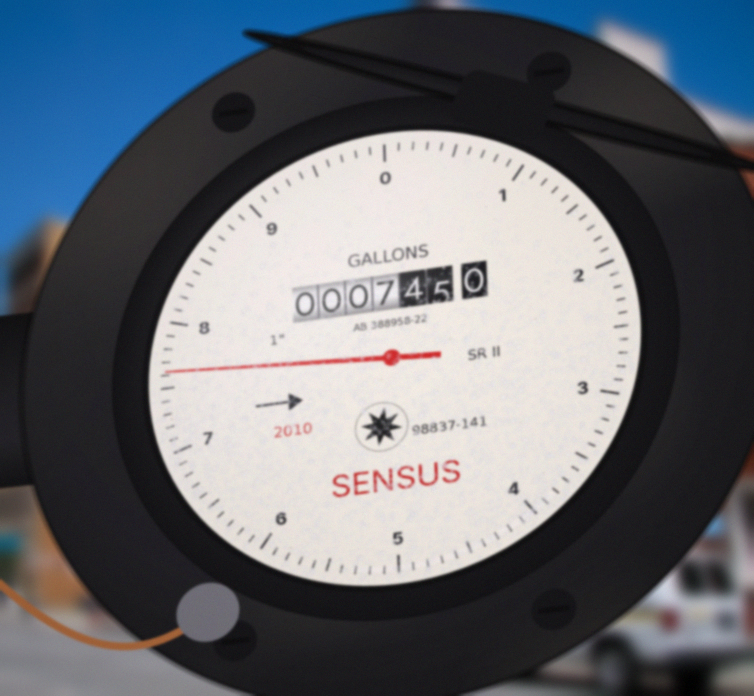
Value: gal 7447.6
